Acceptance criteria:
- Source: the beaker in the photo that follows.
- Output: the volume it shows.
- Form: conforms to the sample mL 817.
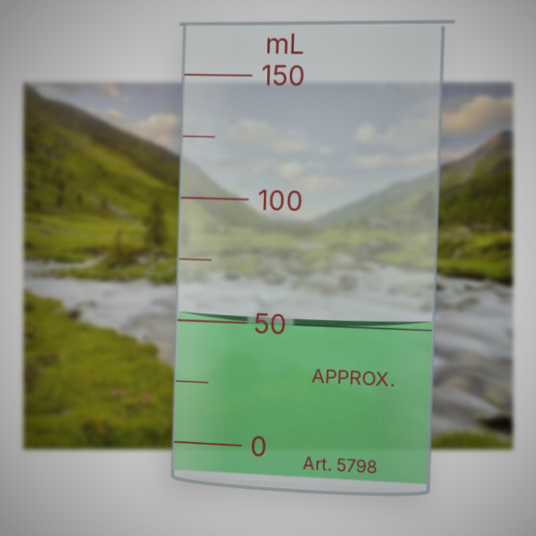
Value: mL 50
